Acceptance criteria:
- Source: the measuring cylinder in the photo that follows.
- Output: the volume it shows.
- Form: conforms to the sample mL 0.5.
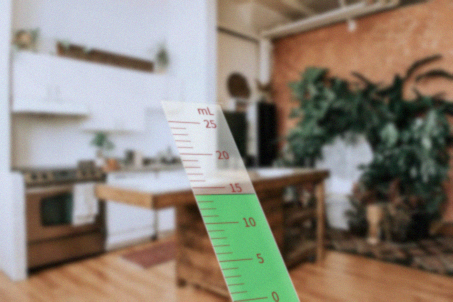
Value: mL 14
